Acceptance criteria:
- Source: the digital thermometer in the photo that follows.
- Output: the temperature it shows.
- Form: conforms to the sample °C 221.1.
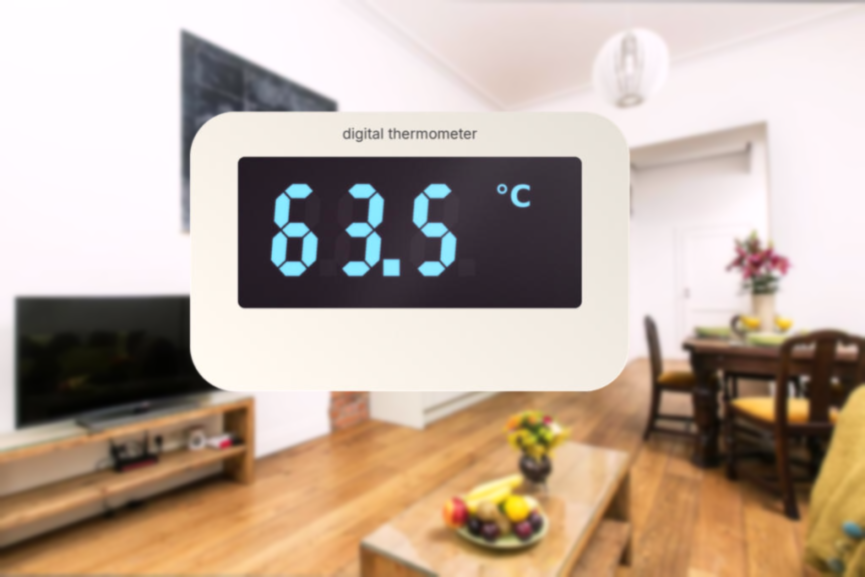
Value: °C 63.5
